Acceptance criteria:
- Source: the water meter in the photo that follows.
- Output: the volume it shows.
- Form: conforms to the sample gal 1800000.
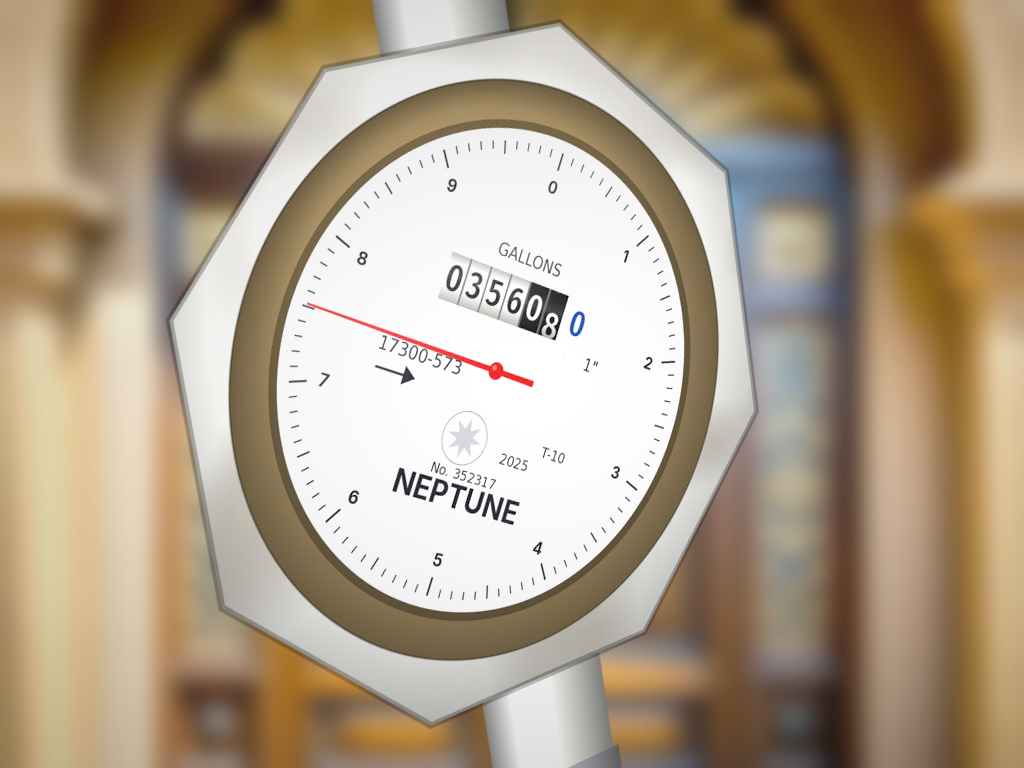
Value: gal 356077.5
